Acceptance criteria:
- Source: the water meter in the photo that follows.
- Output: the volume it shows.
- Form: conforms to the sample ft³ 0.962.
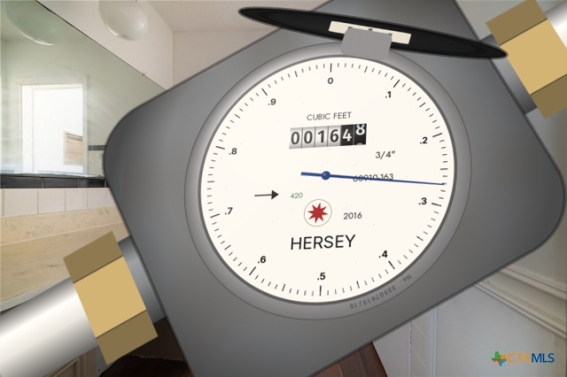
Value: ft³ 1648.27
